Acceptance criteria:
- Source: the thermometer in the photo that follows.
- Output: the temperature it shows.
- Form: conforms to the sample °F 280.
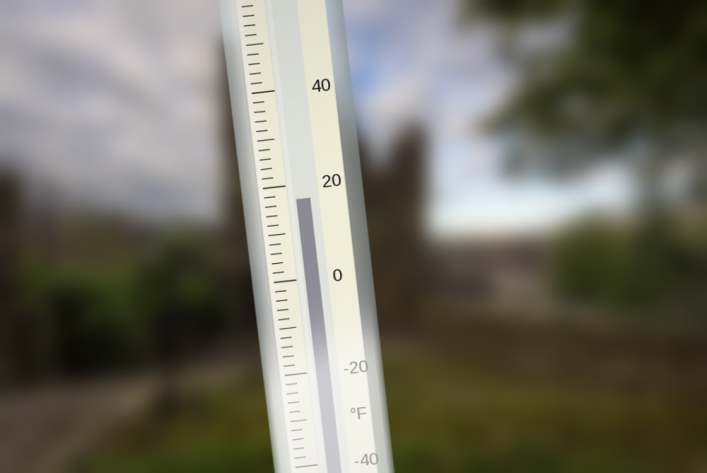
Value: °F 17
